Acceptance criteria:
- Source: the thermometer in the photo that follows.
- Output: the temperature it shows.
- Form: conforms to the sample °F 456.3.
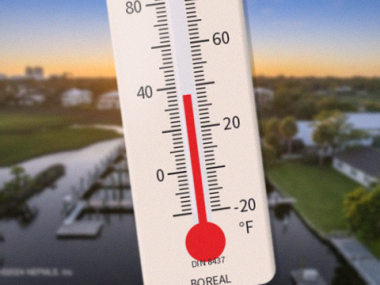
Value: °F 36
